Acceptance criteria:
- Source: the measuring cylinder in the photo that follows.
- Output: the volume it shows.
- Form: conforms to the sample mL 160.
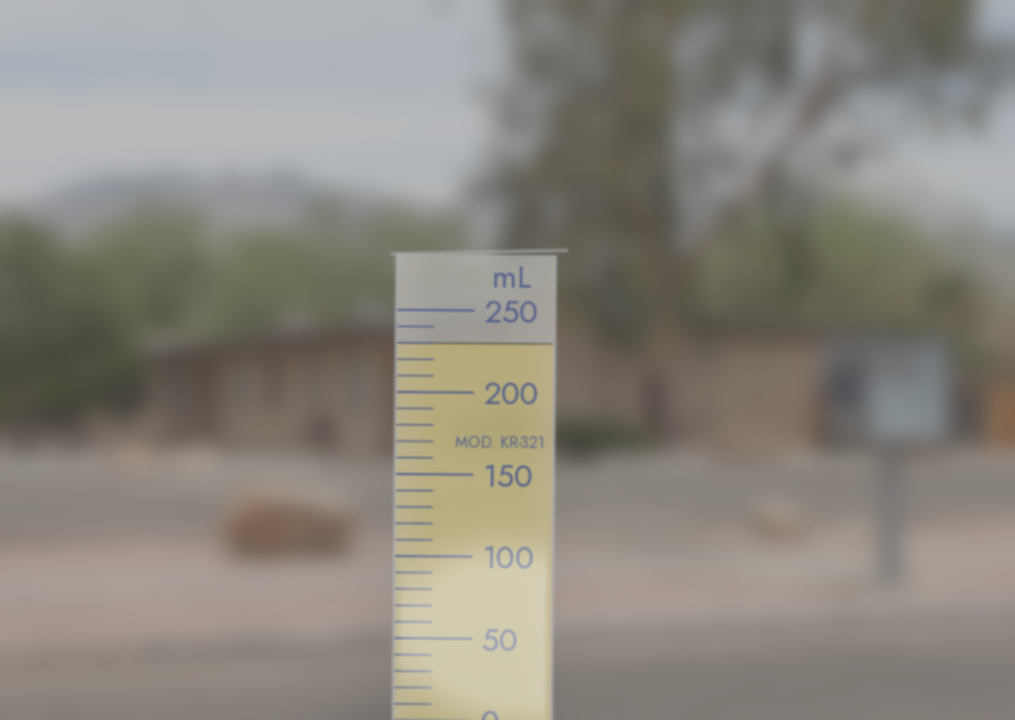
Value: mL 230
